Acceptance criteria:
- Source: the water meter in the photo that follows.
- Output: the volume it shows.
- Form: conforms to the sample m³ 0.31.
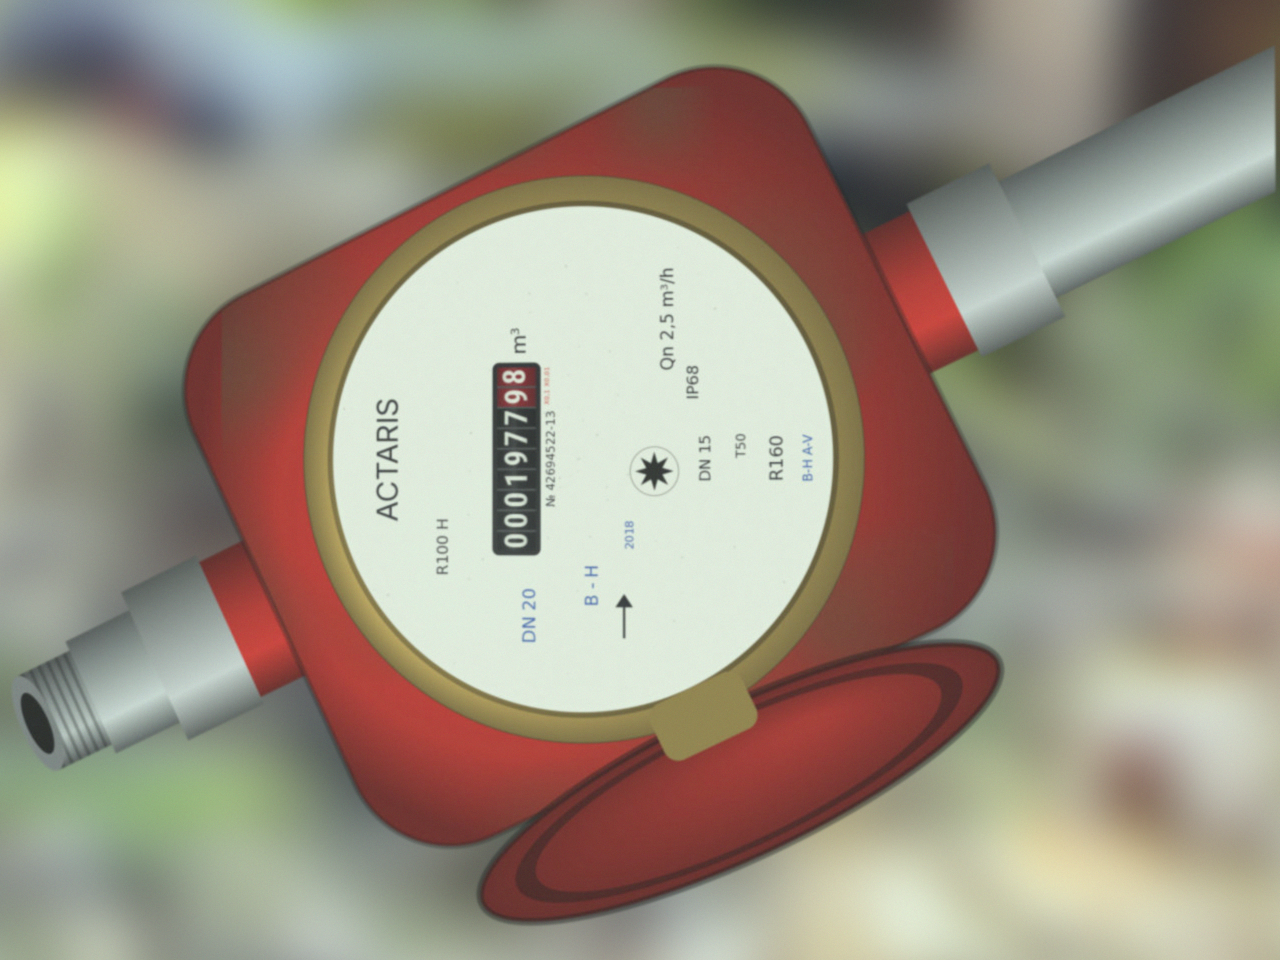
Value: m³ 1977.98
